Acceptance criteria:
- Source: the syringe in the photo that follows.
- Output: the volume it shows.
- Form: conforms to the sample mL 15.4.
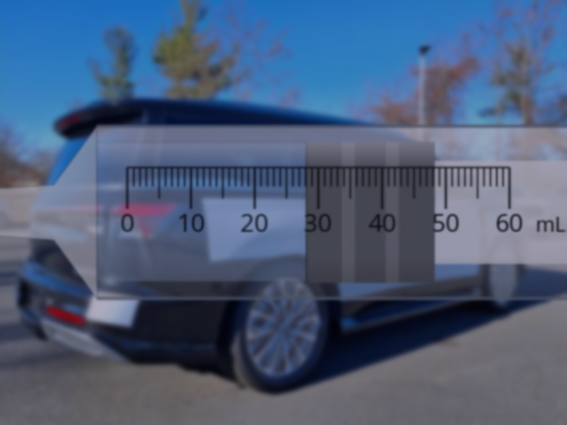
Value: mL 28
